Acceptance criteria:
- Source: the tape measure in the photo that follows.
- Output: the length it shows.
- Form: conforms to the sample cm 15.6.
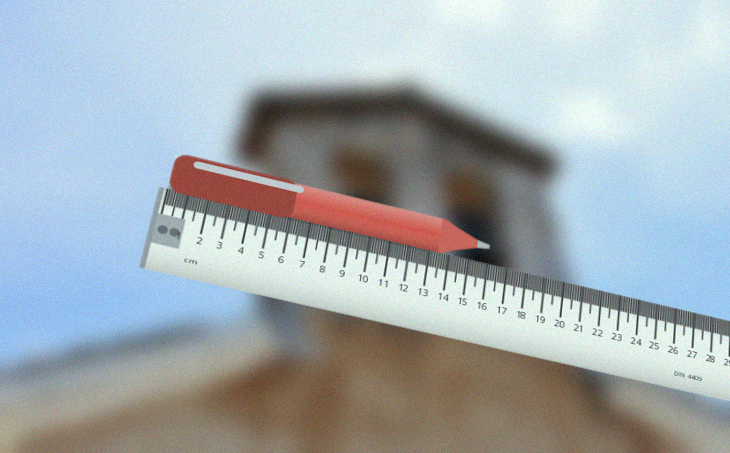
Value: cm 16
